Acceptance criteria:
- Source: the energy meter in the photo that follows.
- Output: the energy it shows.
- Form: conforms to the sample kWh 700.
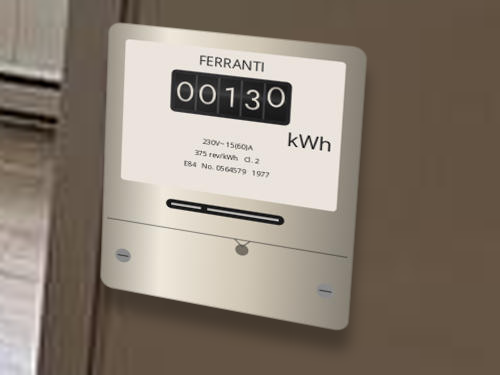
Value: kWh 130
